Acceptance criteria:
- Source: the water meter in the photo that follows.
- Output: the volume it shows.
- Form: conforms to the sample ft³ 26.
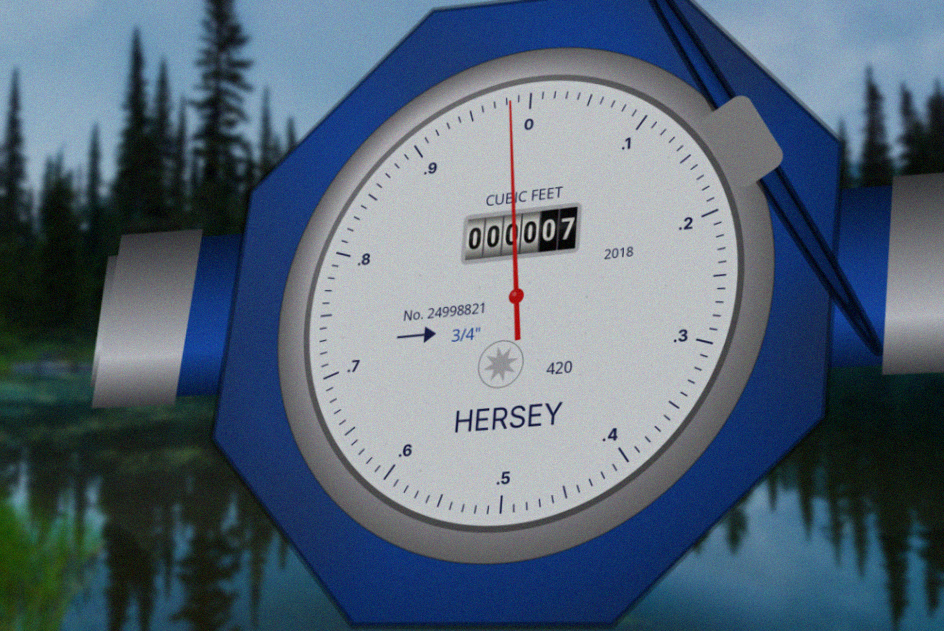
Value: ft³ 6.98
